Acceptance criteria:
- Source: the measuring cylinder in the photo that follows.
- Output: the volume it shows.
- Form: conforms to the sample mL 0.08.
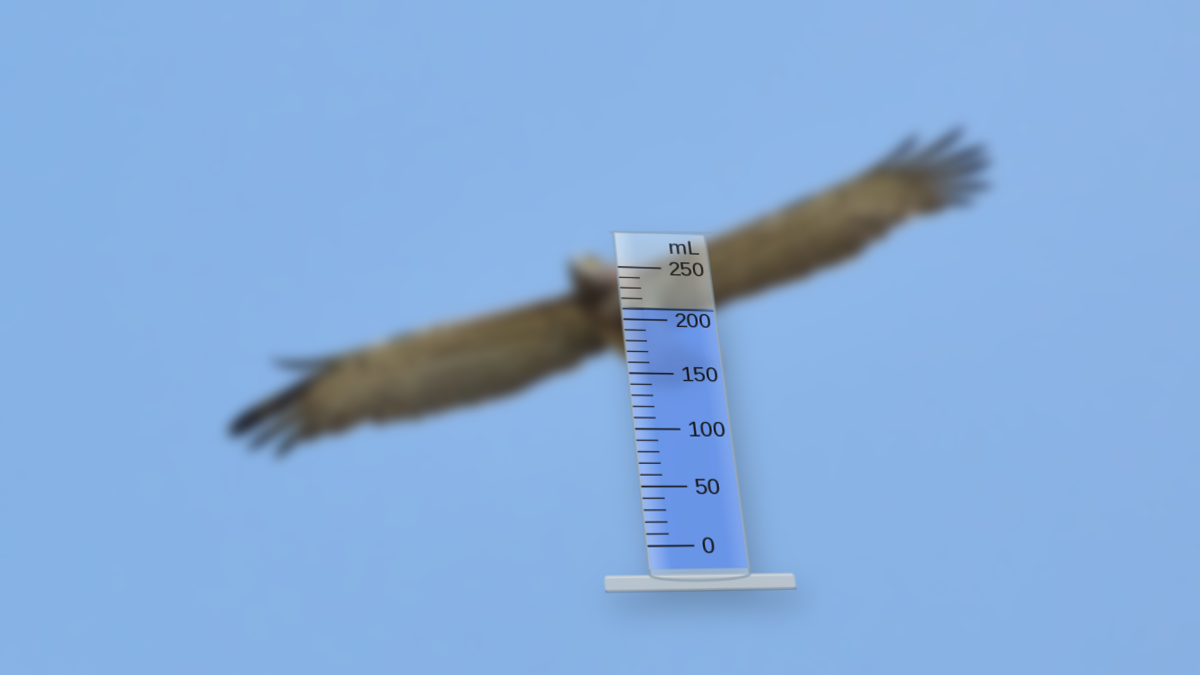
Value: mL 210
